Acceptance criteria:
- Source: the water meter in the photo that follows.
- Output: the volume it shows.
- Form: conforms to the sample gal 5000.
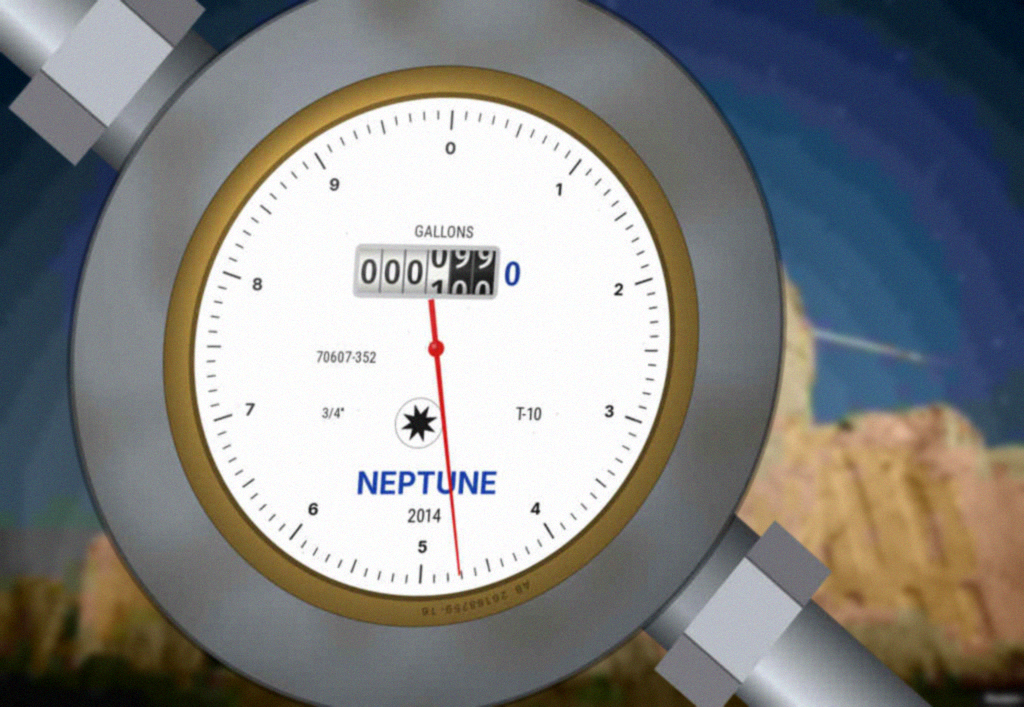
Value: gal 994.7
